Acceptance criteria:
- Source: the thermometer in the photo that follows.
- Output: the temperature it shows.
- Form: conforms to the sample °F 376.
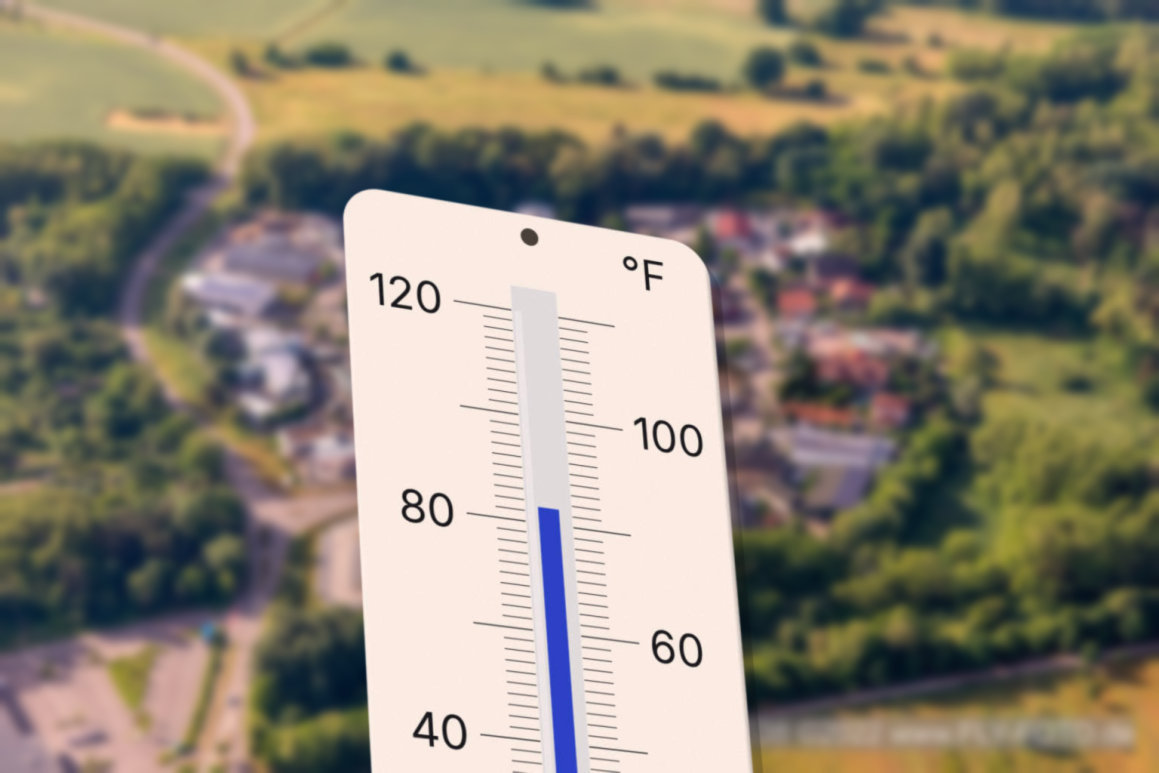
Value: °F 83
